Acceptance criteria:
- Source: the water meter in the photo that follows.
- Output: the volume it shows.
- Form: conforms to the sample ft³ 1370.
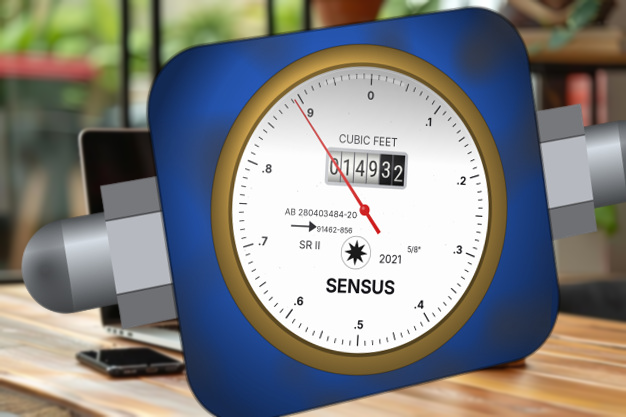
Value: ft³ 14931.89
